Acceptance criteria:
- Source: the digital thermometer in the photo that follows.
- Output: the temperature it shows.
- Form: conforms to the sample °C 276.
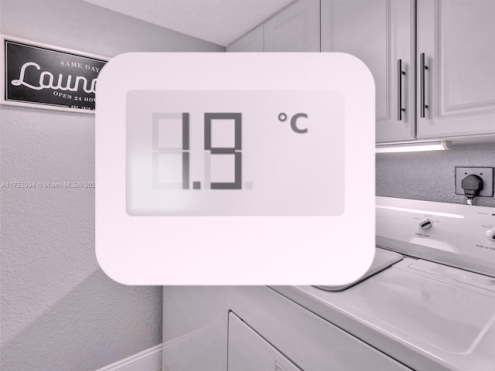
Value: °C 1.9
